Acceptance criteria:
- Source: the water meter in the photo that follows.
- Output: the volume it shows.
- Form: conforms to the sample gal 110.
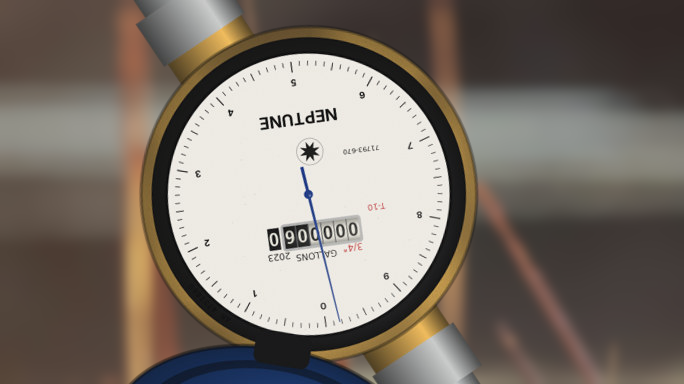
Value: gal 59.8
